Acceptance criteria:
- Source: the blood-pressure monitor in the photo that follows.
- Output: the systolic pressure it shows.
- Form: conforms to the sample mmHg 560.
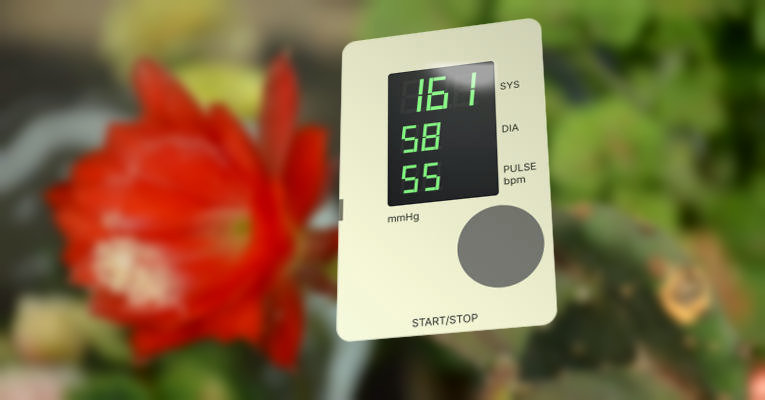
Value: mmHg 161
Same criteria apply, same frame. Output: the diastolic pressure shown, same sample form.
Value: mmHg 58
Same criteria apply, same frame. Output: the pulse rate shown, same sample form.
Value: bpm 55
